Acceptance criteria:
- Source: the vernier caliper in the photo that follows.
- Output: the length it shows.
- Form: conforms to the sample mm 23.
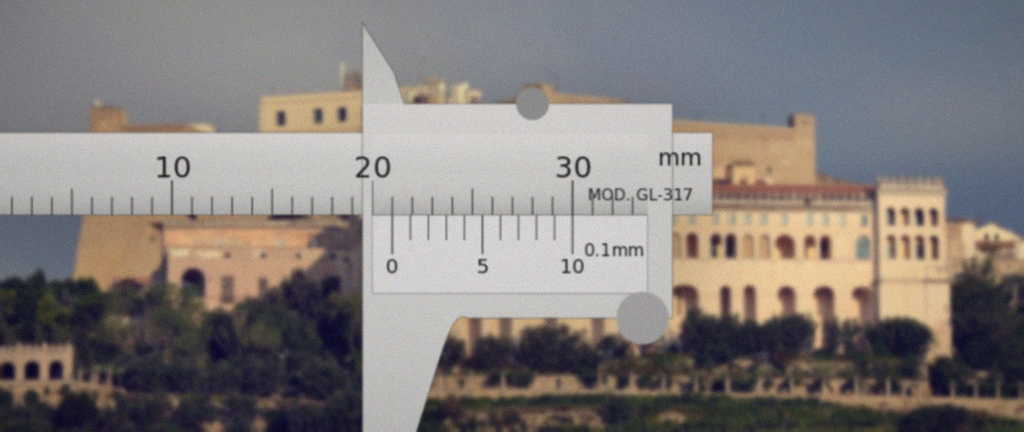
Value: mm 21.0
